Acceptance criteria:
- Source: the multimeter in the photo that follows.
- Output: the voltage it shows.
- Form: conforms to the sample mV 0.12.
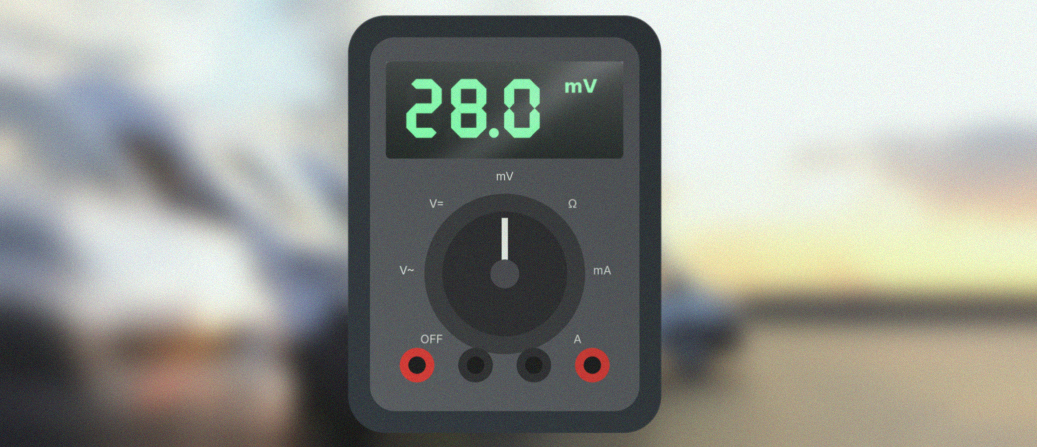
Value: mV 28.0
